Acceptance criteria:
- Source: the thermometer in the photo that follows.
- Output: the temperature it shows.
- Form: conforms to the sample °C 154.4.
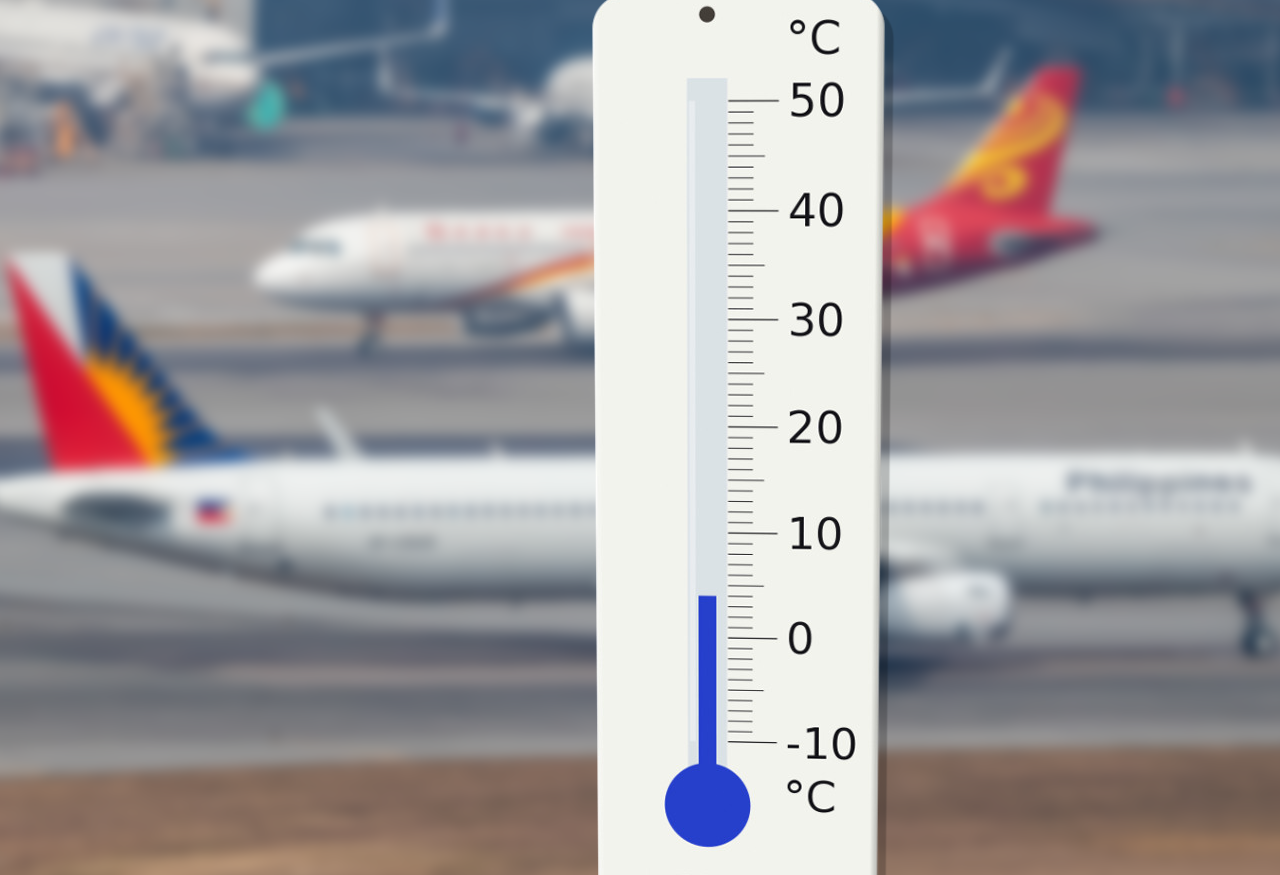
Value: °C 4
